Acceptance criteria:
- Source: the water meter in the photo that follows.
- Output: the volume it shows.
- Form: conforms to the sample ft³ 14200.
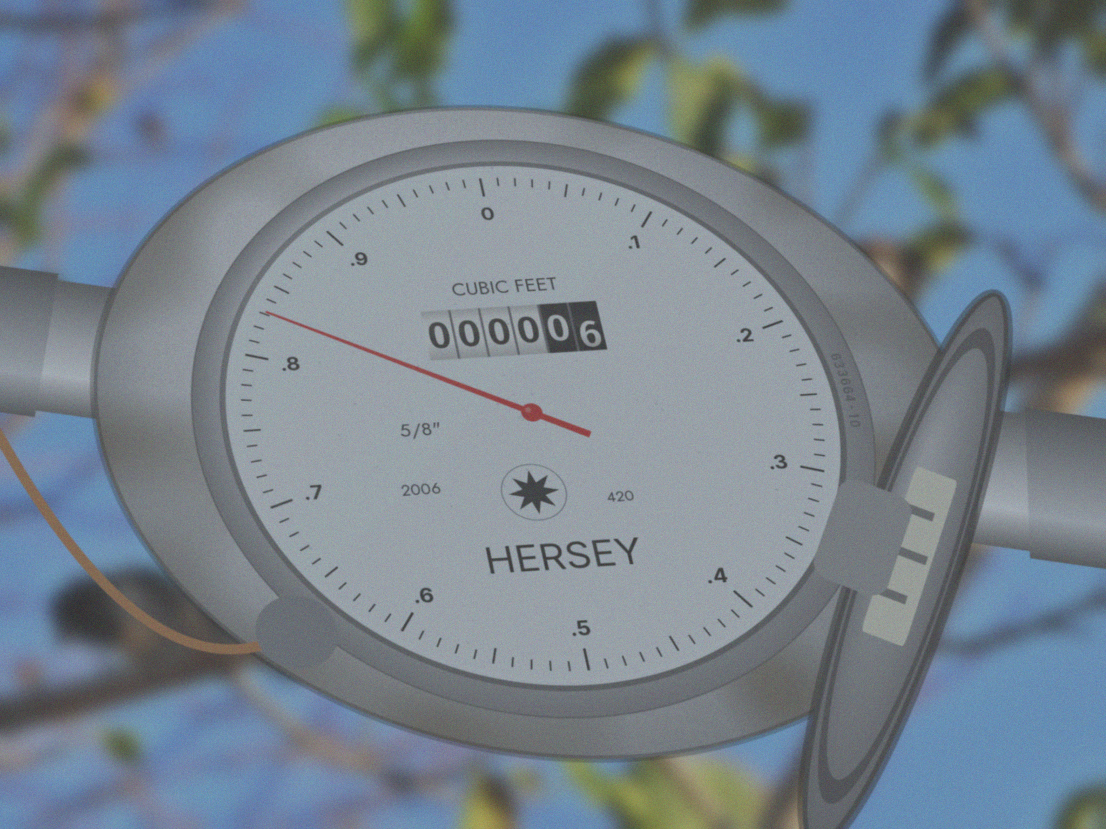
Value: ft³ 5.83
